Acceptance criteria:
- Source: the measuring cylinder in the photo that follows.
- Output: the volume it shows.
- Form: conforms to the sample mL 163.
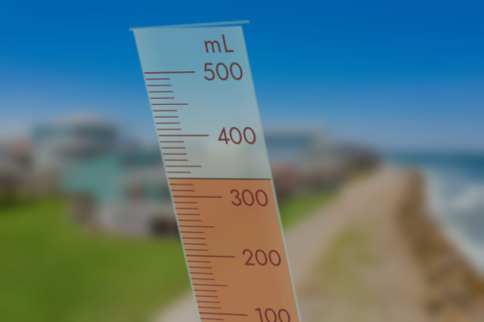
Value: mL 330
